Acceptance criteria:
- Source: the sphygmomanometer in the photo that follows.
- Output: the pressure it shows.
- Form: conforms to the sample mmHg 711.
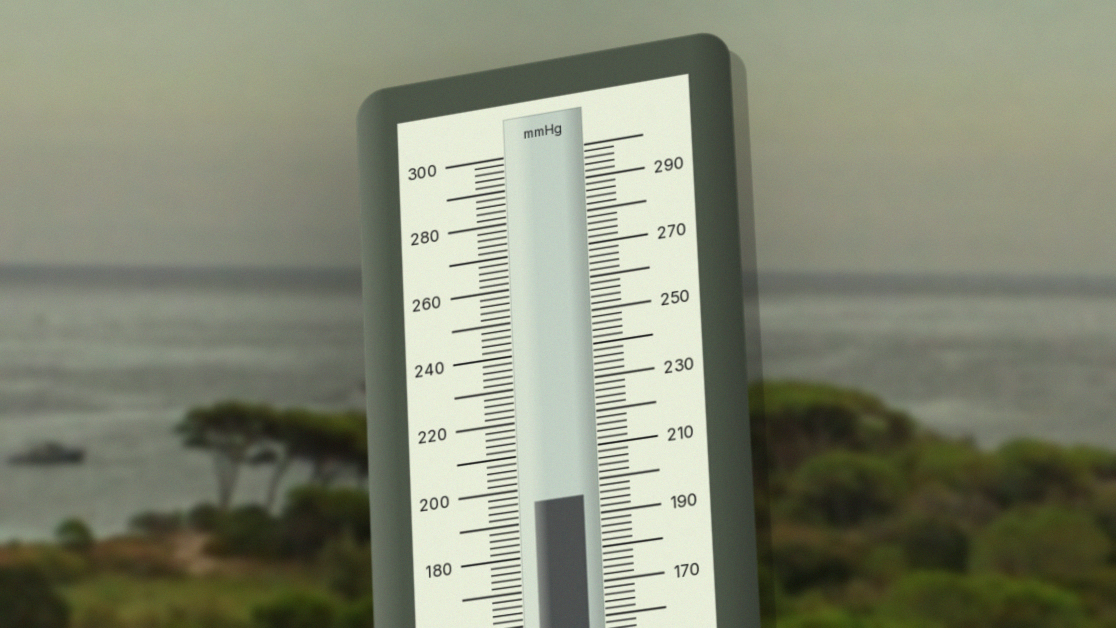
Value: mmHg 196
